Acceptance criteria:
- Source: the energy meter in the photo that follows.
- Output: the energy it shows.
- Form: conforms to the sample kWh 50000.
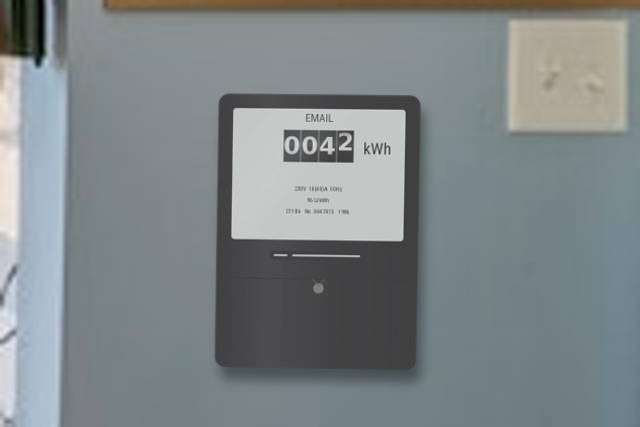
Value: kWh 42
